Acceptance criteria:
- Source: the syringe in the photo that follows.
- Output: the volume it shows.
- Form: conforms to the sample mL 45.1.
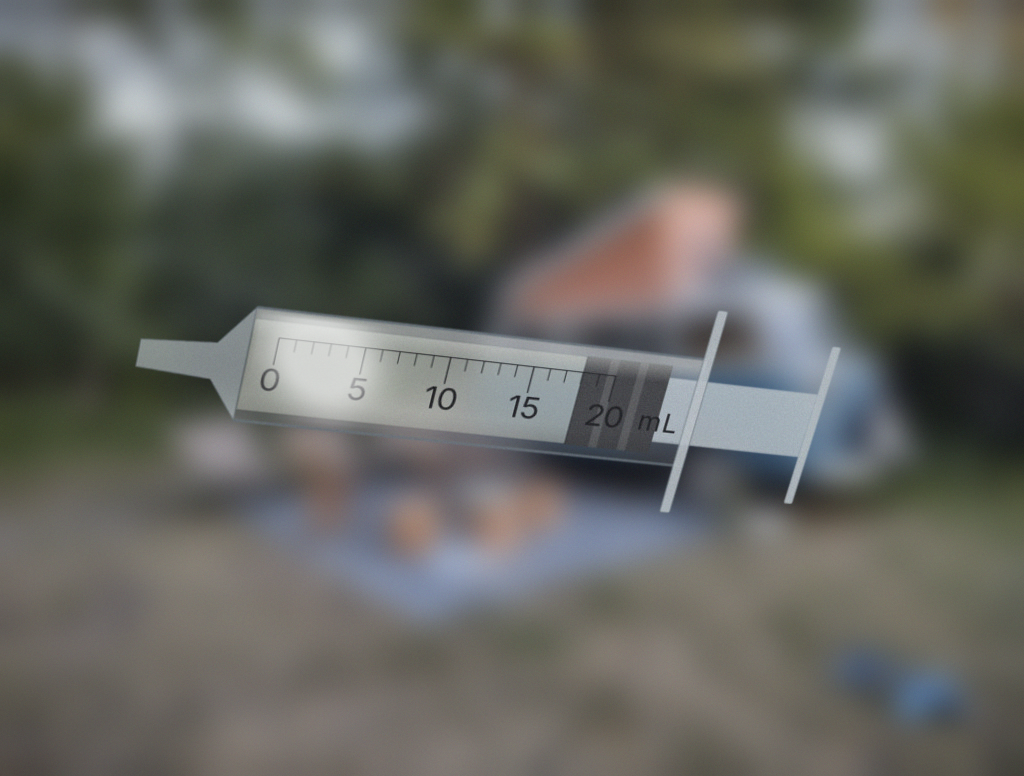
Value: mL 18
